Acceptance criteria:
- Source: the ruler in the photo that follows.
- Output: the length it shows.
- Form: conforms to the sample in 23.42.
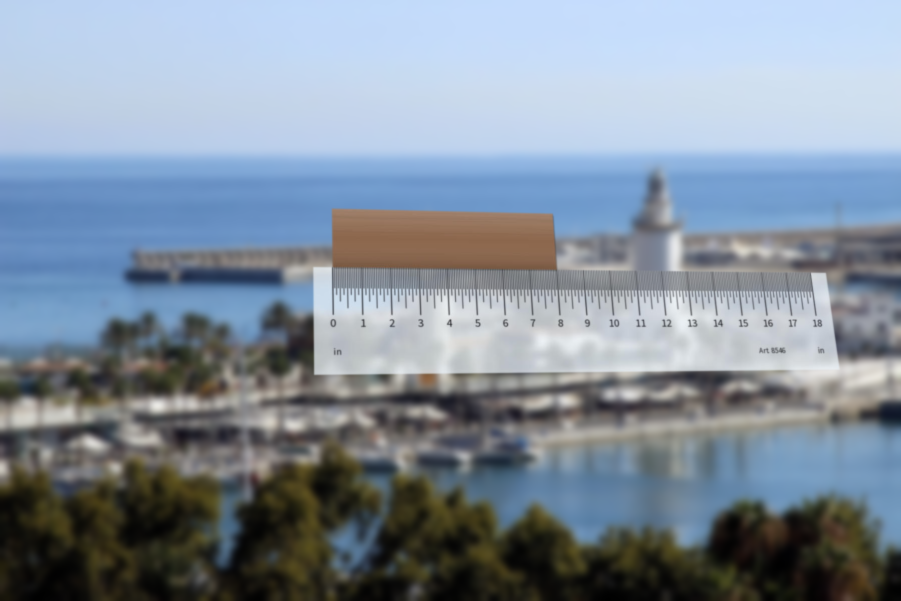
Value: in 8
